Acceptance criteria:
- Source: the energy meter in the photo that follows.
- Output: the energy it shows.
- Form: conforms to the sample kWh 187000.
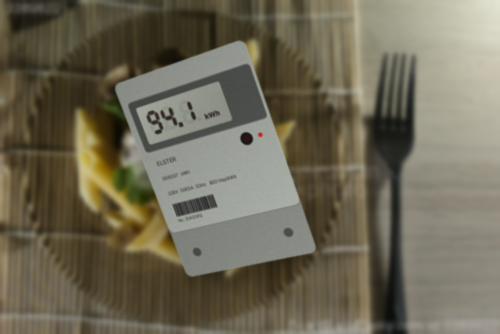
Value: kWh 94.1
